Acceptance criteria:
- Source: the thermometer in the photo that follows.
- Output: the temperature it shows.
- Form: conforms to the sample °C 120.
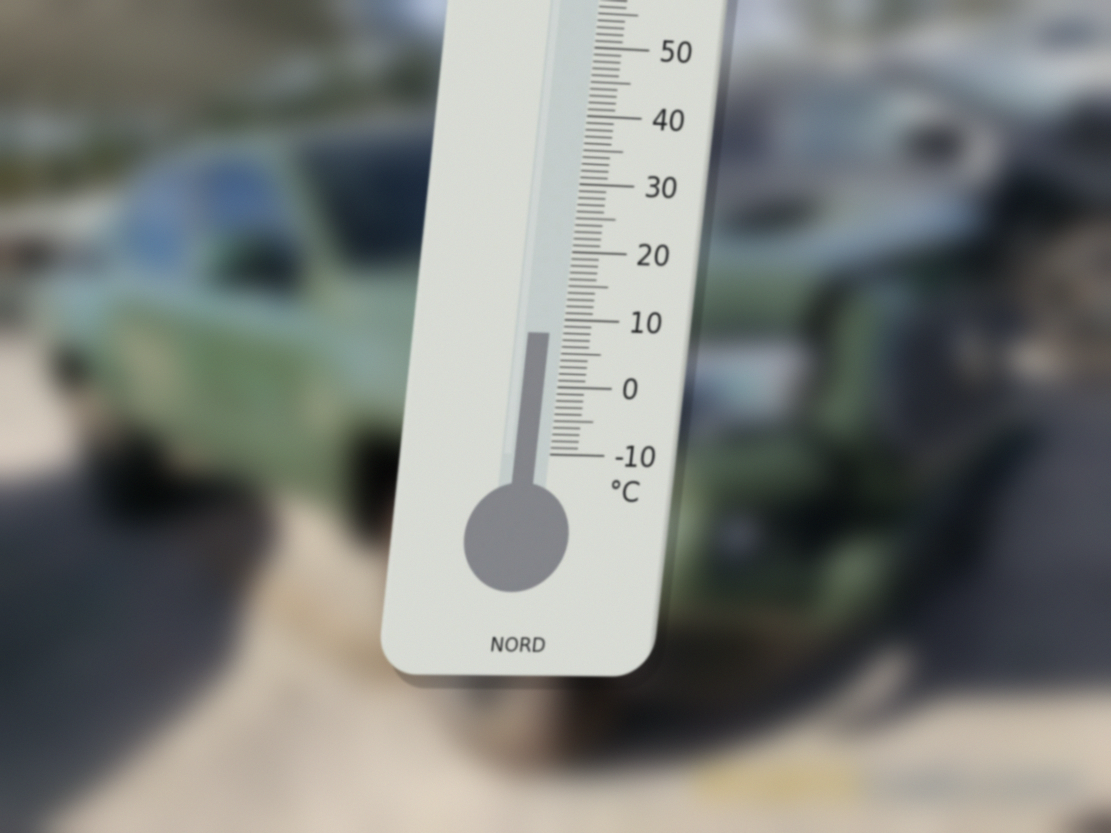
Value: °C 8
